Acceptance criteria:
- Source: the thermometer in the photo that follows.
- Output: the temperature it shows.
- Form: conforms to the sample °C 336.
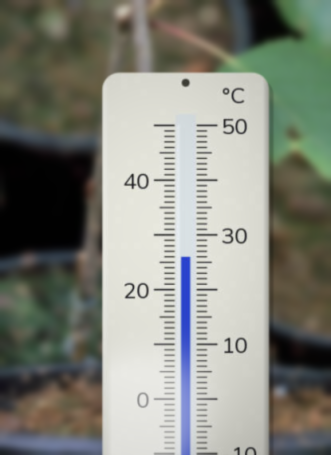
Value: °C 26
